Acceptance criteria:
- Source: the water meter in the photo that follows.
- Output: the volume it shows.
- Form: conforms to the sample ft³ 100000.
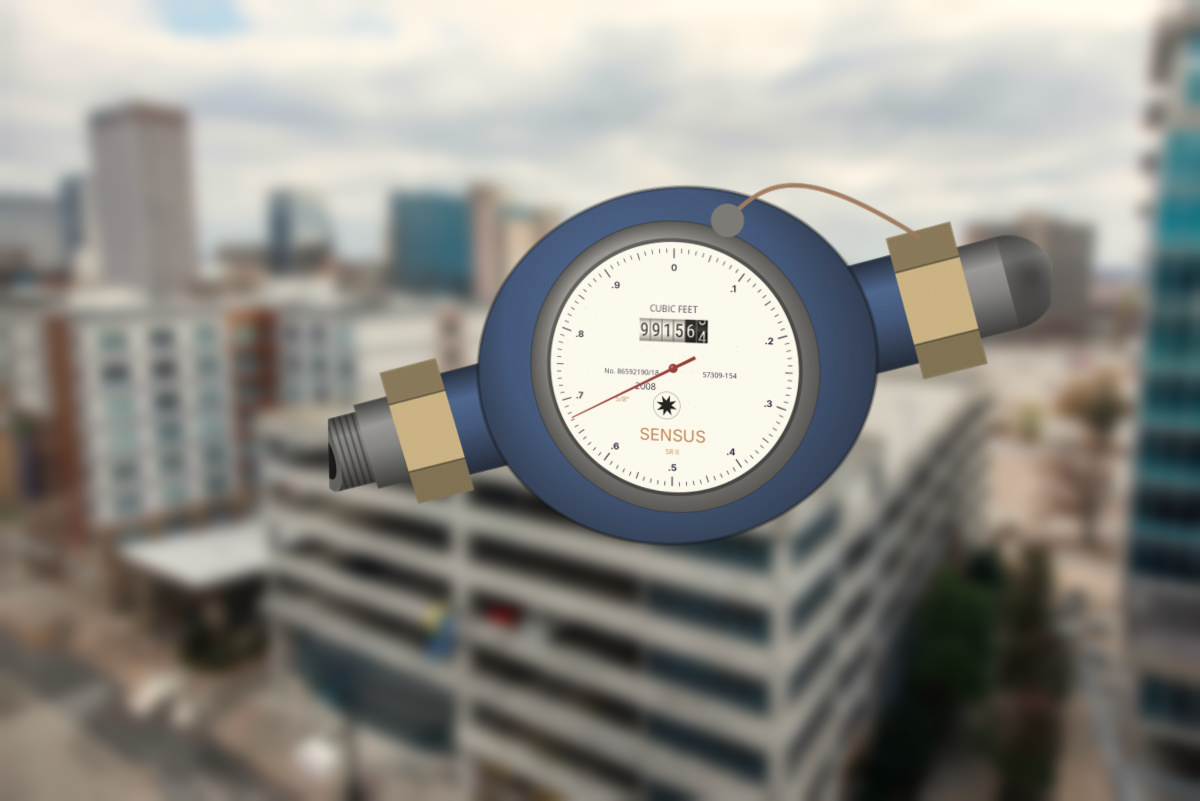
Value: ft³ 991563.67
